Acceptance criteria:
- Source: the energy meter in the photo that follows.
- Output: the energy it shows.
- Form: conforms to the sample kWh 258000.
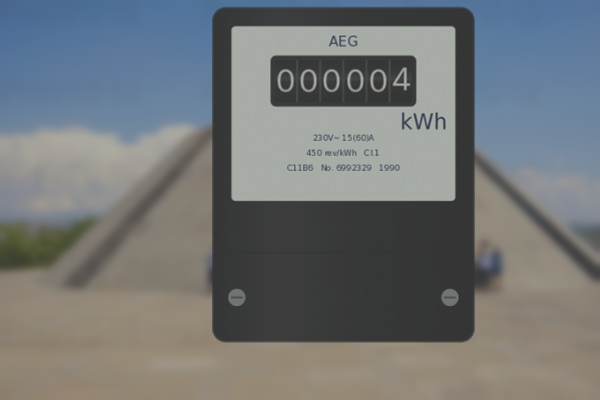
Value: kWh 4
